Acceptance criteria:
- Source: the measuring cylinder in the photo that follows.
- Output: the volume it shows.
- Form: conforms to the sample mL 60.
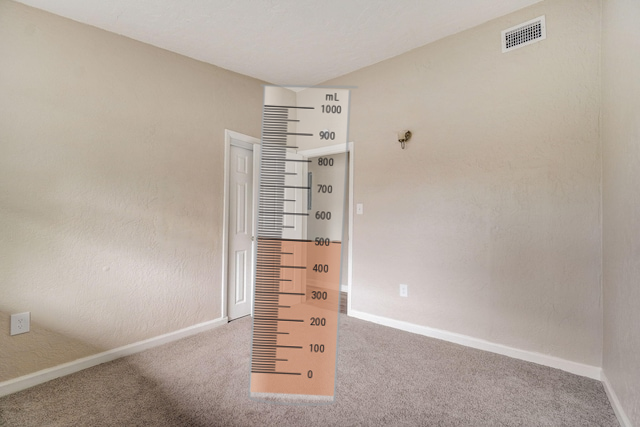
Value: mL 500
